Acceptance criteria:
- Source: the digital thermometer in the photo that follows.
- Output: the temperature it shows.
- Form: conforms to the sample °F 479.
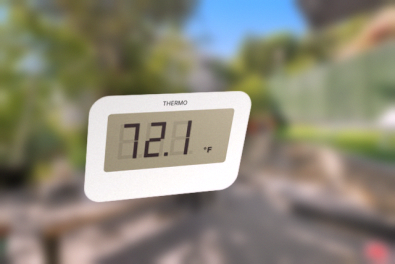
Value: °F 72.1
